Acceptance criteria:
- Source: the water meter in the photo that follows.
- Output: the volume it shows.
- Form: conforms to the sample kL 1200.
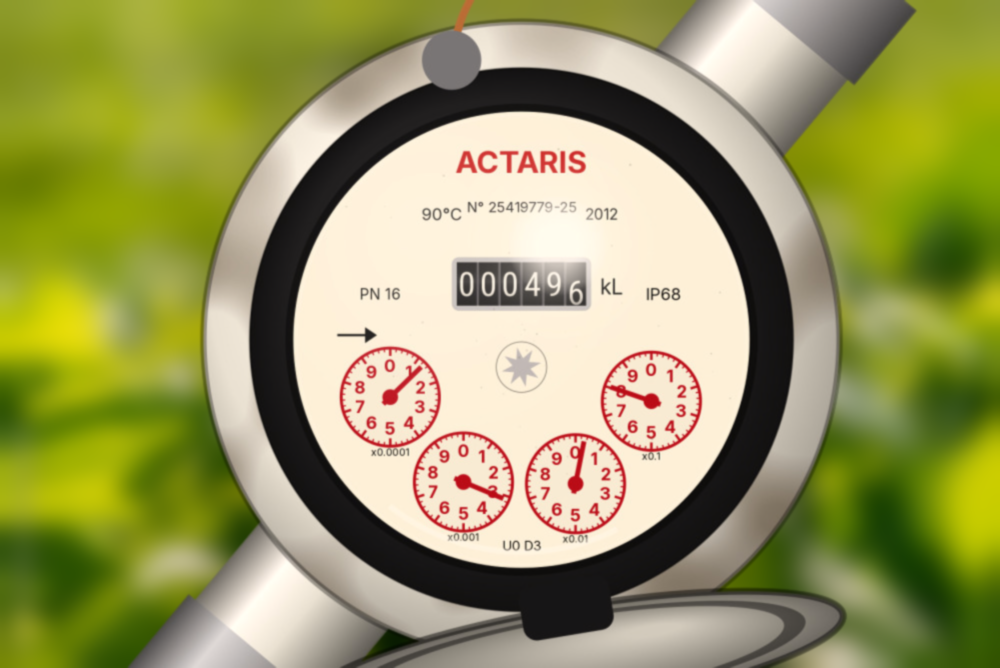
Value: kL 495.8031
